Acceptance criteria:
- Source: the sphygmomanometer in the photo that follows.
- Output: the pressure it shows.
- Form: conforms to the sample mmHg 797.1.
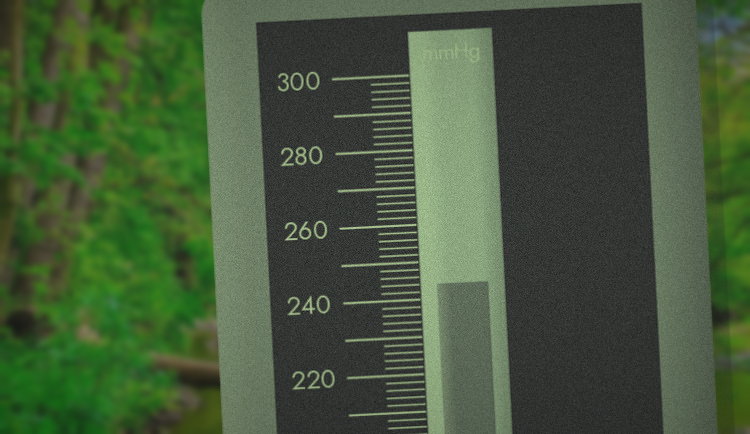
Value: mmHg 244
